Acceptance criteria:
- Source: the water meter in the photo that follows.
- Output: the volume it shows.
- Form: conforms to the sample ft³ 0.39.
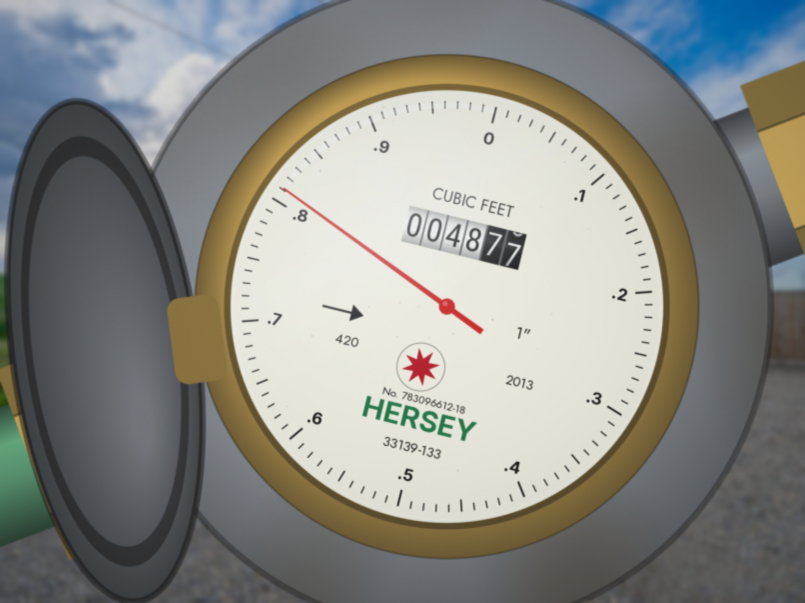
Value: ft³ 4876.81
